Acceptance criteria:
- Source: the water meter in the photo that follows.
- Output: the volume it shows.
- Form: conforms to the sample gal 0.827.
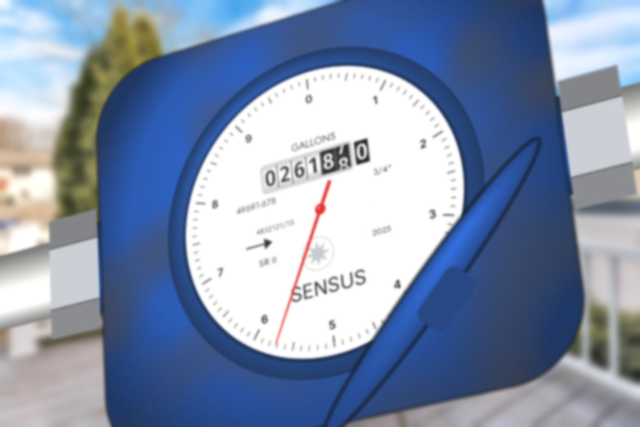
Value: gal 261875.7
